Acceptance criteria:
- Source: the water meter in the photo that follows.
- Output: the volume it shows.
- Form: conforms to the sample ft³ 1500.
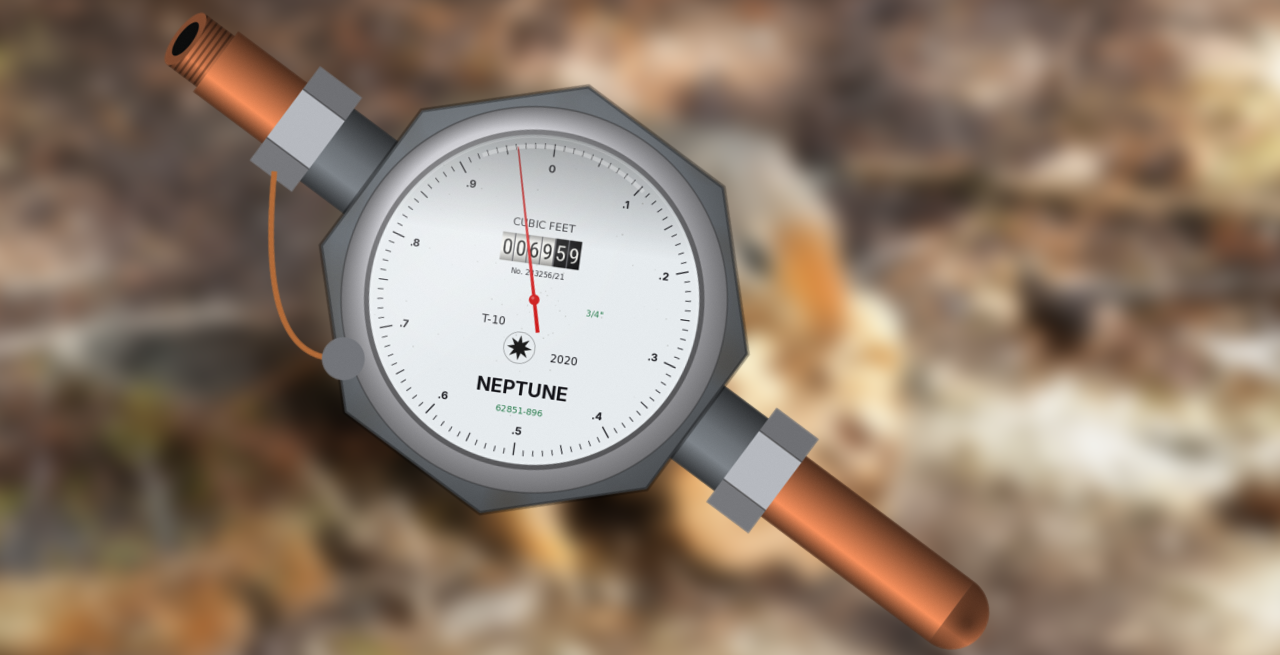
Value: ft³ 6958.96
